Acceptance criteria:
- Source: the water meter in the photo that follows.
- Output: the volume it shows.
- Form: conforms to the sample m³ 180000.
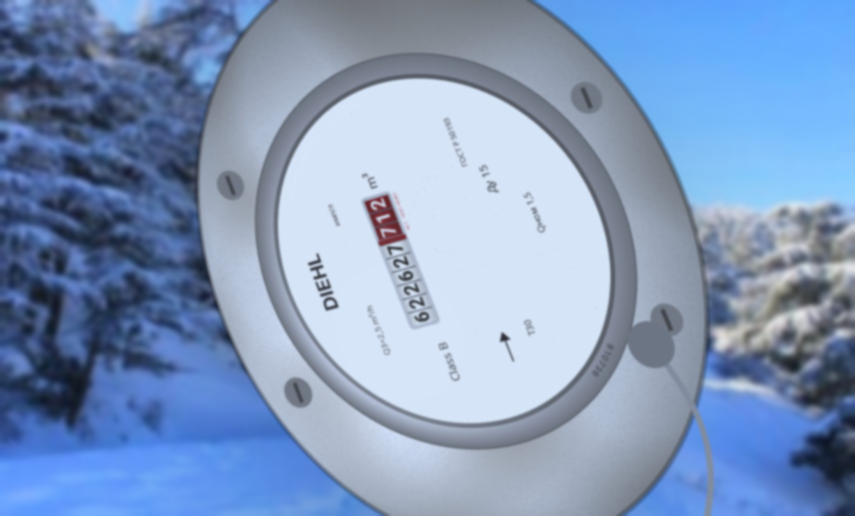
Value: m³ 622627.712
